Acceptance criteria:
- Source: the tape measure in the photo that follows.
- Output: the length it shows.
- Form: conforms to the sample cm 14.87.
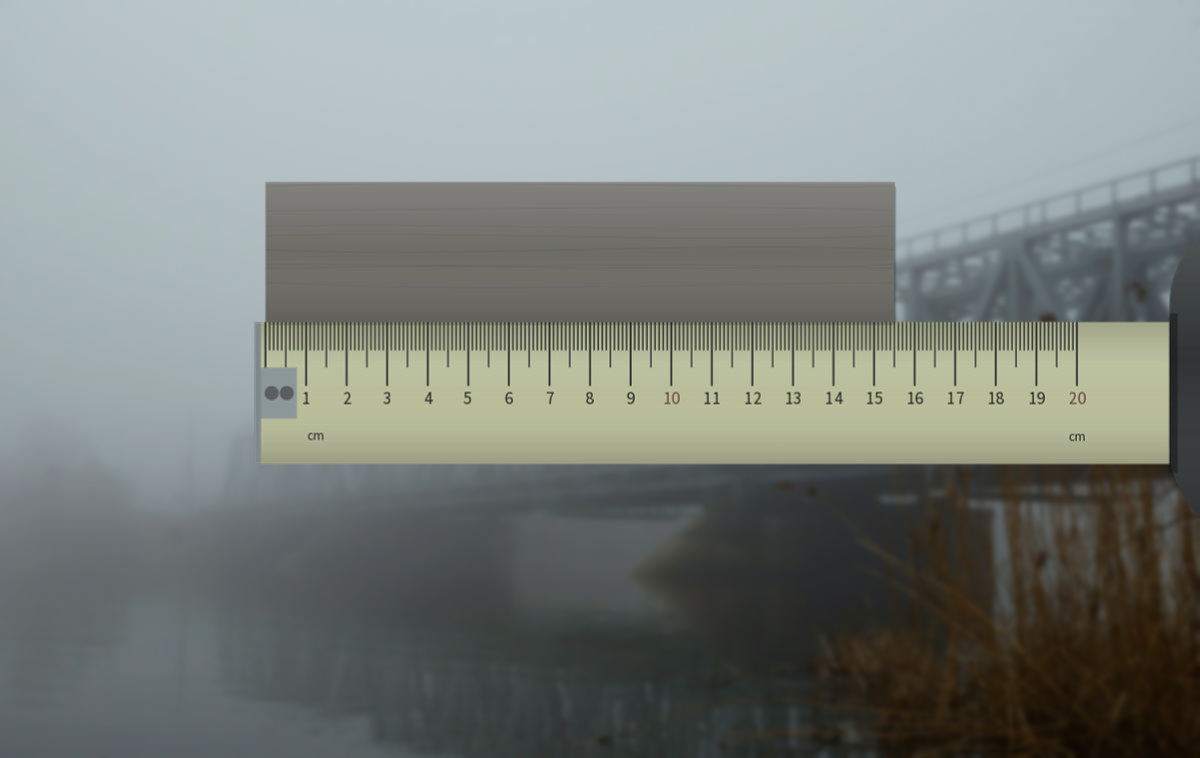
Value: cm 15.5
